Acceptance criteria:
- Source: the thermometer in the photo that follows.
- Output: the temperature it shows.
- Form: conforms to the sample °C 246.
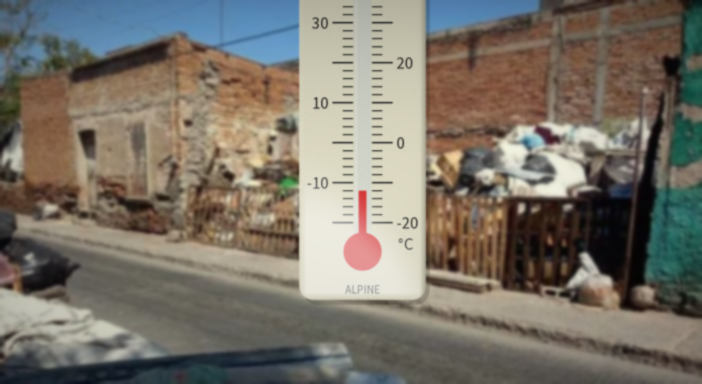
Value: °C -12
